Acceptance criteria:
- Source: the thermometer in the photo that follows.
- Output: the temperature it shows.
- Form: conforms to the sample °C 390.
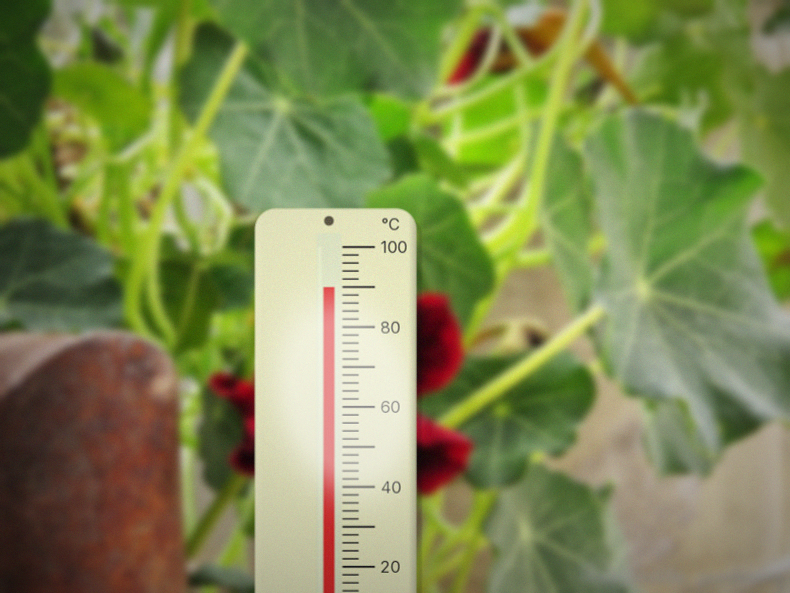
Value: °C 90
